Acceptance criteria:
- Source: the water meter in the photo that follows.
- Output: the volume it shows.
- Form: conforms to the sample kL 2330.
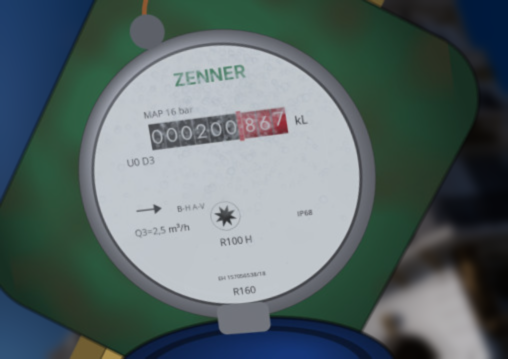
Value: kL 200.867
